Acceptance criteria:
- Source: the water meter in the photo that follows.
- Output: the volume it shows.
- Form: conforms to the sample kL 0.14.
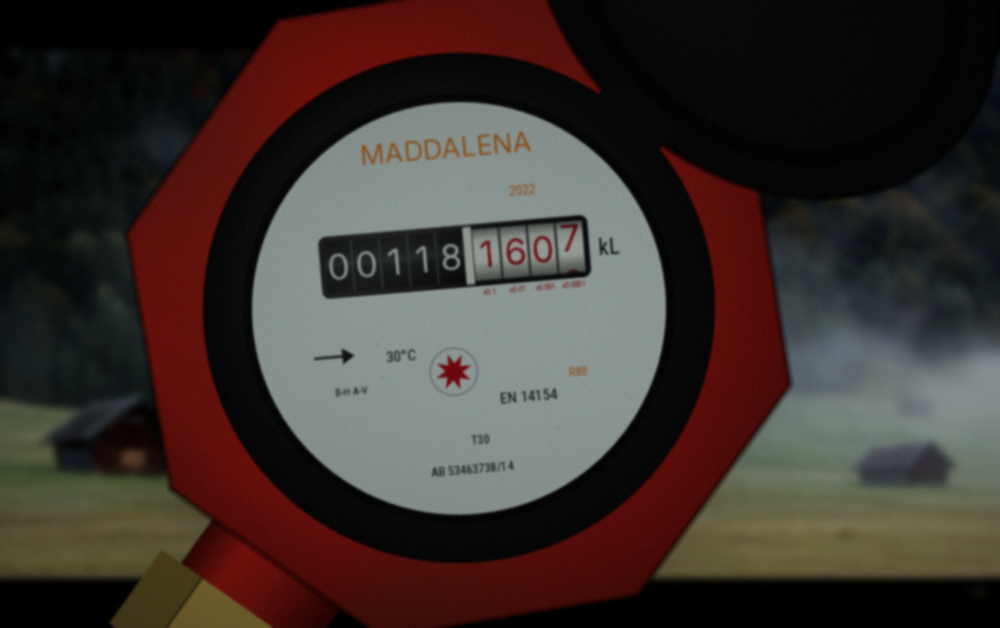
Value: kL 118.1607
